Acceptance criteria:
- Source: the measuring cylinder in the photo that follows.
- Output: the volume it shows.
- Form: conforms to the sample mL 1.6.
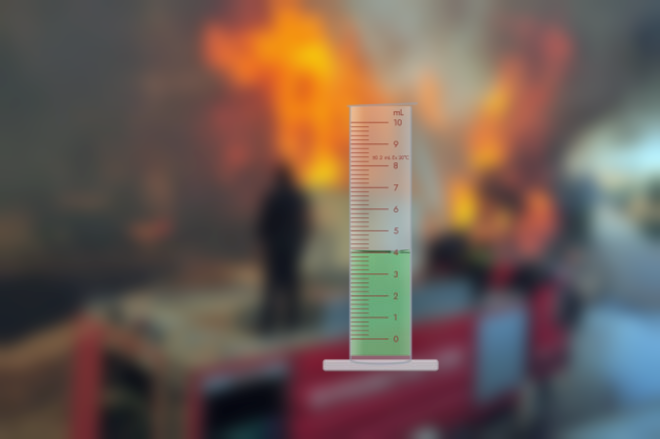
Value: mL 4
